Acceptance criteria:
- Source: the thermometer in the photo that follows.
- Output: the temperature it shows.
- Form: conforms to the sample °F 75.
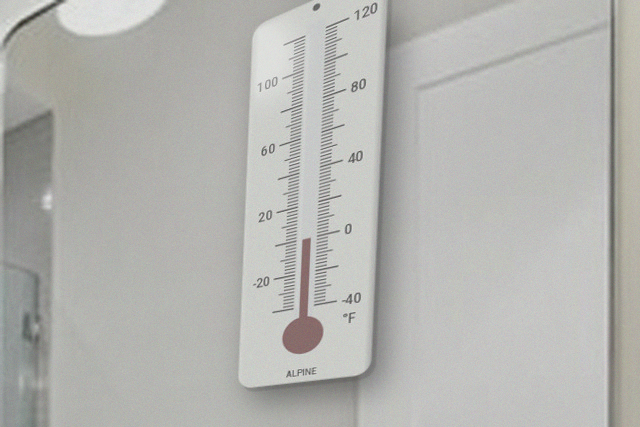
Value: °F 0
